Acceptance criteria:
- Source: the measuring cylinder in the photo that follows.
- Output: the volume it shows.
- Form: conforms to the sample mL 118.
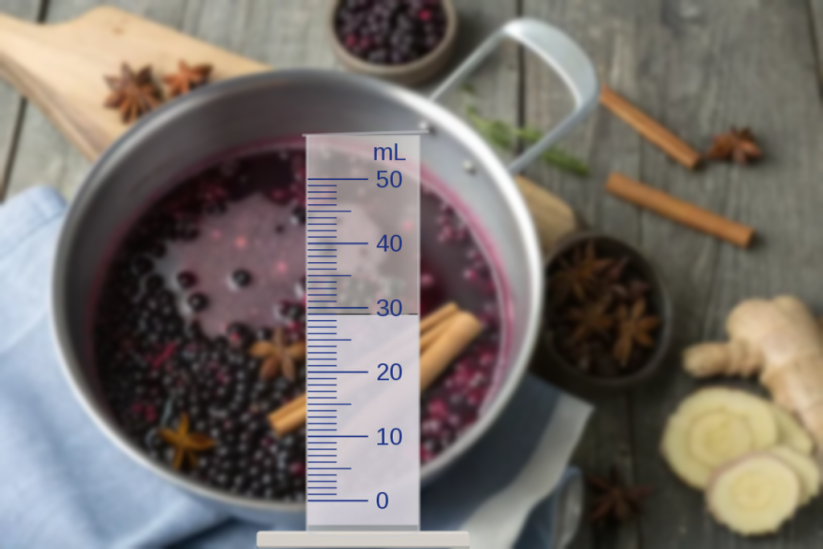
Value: mL 29
